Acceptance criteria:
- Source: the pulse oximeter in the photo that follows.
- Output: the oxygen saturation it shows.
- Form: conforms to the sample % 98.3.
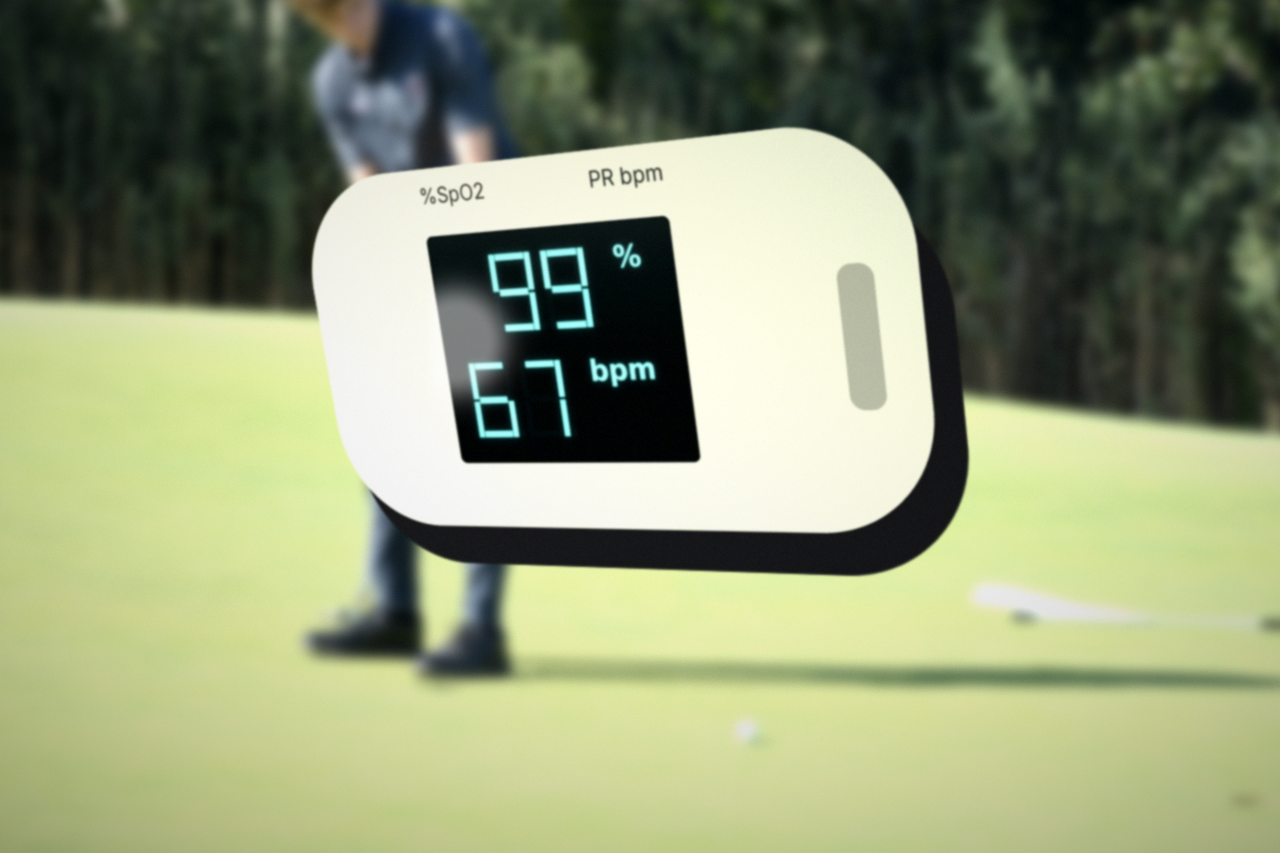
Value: % 99
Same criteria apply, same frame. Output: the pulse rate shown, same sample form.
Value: bpm 67
